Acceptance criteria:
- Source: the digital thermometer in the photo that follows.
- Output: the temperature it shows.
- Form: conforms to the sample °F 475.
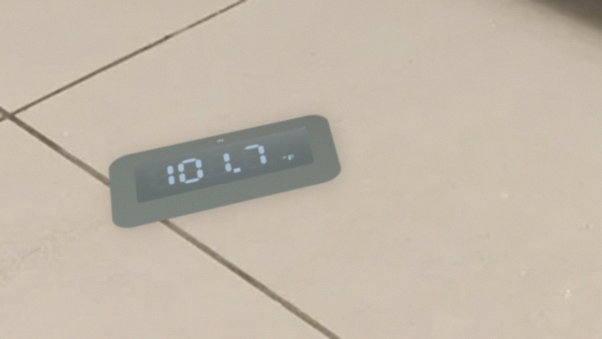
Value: °F 101.7
